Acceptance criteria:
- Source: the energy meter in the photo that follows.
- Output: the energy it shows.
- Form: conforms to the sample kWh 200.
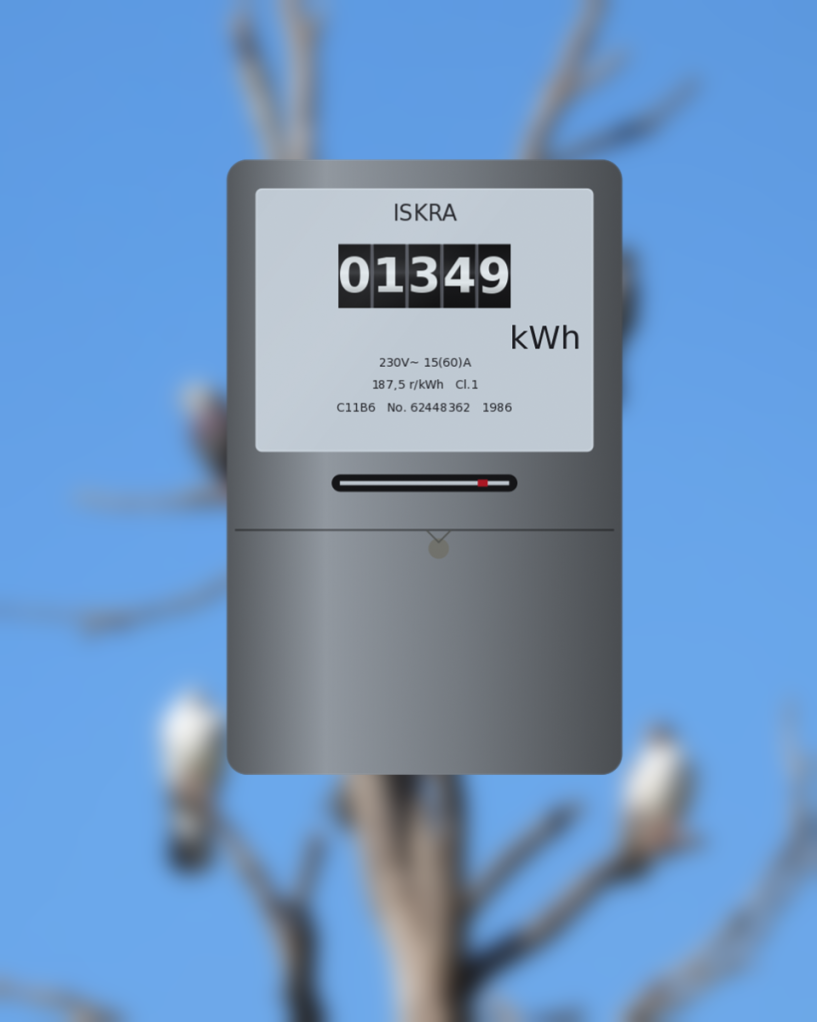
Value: kWh 1349
